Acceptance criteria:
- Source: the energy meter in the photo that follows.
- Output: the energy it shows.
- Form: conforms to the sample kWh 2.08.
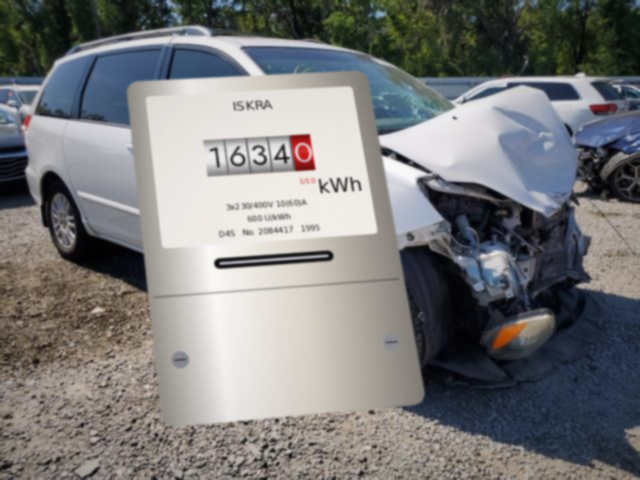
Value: kWh 1634.0
